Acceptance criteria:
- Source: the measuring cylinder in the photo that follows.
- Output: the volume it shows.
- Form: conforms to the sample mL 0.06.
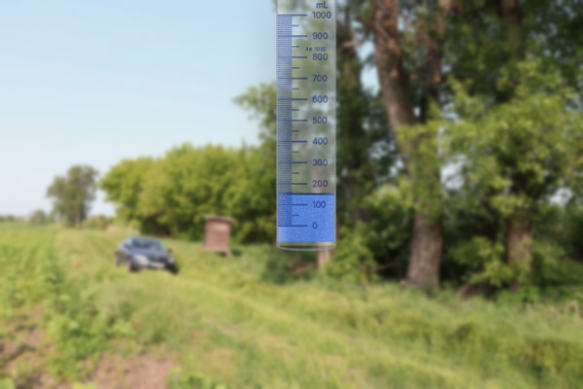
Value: mL 150
